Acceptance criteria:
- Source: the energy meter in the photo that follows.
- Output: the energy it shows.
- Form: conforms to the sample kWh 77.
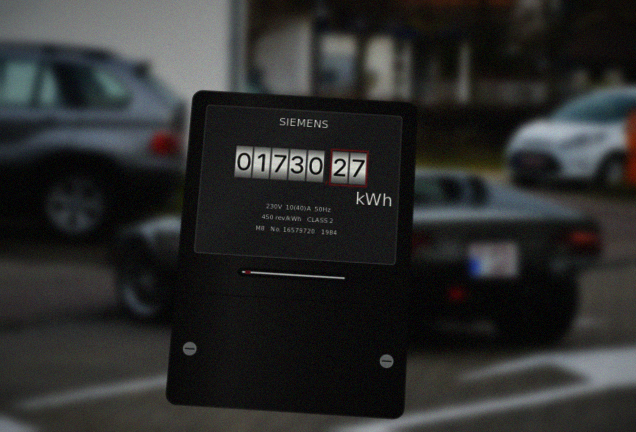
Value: kWh 1730.27
